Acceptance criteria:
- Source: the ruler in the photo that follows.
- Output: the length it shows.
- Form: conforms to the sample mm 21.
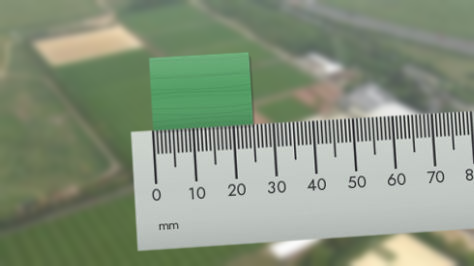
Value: mm 25
